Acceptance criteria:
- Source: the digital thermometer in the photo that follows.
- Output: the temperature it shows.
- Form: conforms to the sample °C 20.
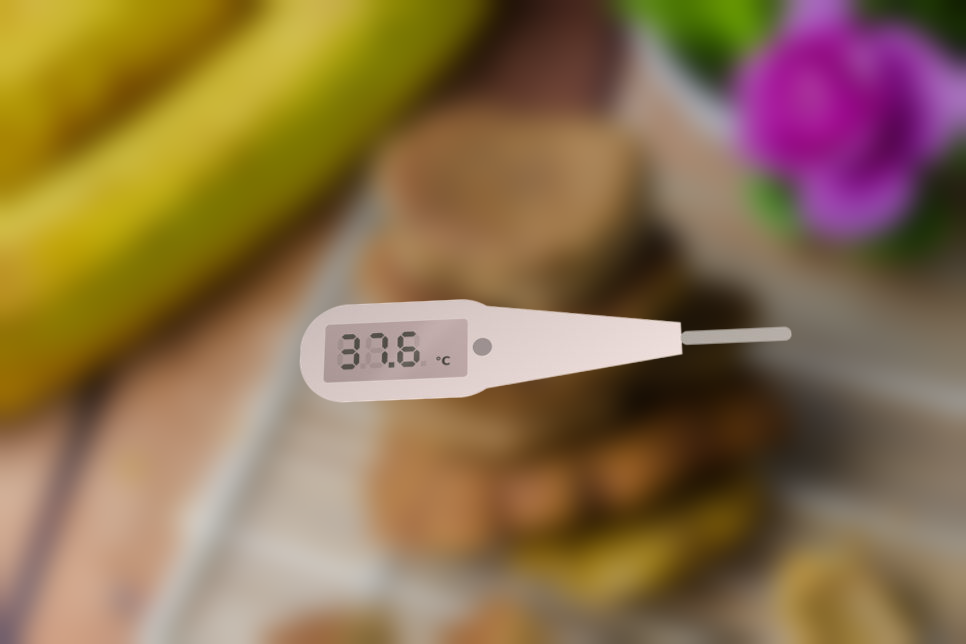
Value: °C 37.6
